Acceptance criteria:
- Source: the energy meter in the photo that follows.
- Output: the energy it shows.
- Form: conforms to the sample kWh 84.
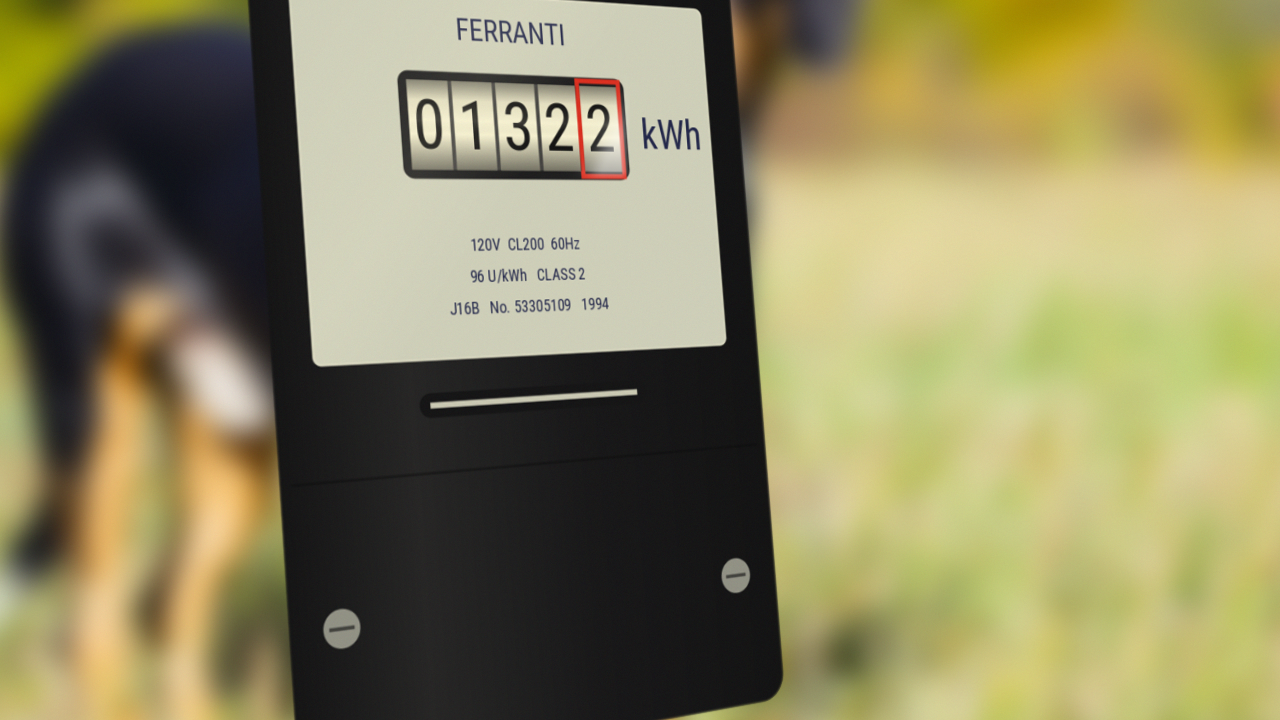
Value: kWh 132.2
